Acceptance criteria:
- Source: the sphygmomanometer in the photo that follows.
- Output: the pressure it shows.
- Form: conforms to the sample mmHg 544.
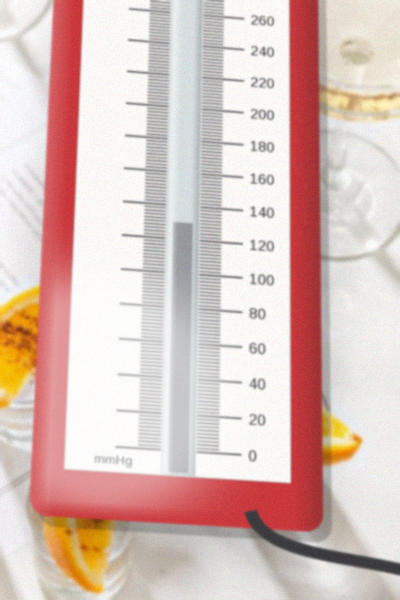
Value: mmHg 130
